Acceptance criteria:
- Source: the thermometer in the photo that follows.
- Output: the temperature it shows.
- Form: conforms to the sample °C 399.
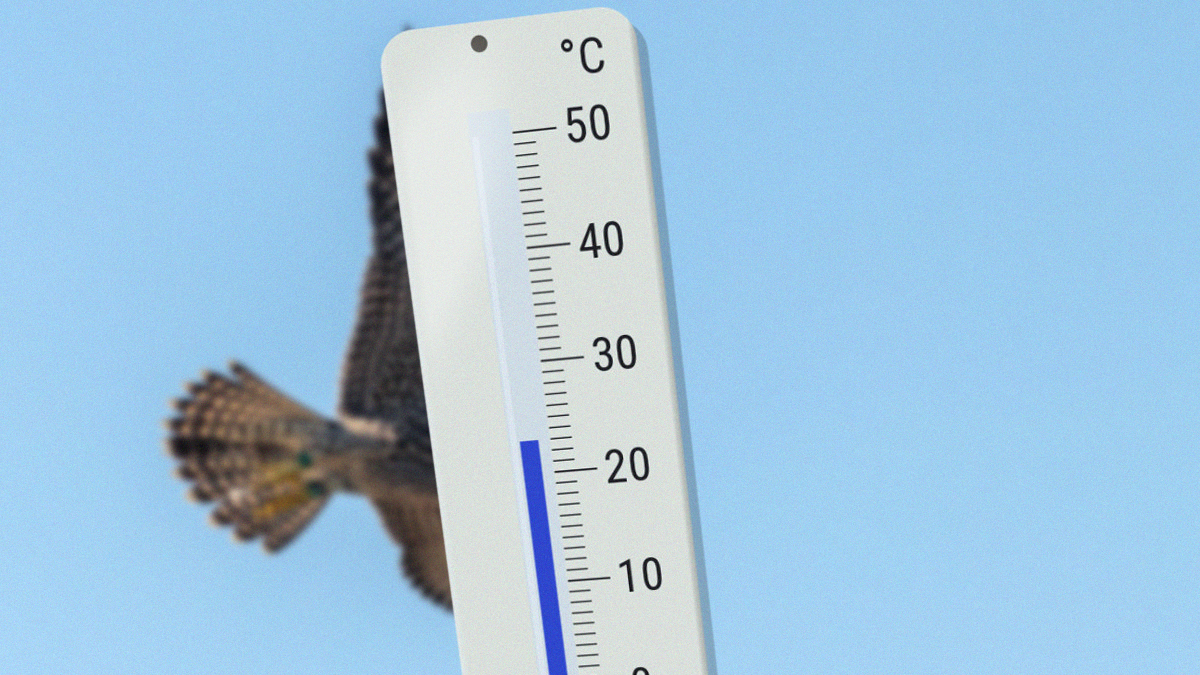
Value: °C 23
